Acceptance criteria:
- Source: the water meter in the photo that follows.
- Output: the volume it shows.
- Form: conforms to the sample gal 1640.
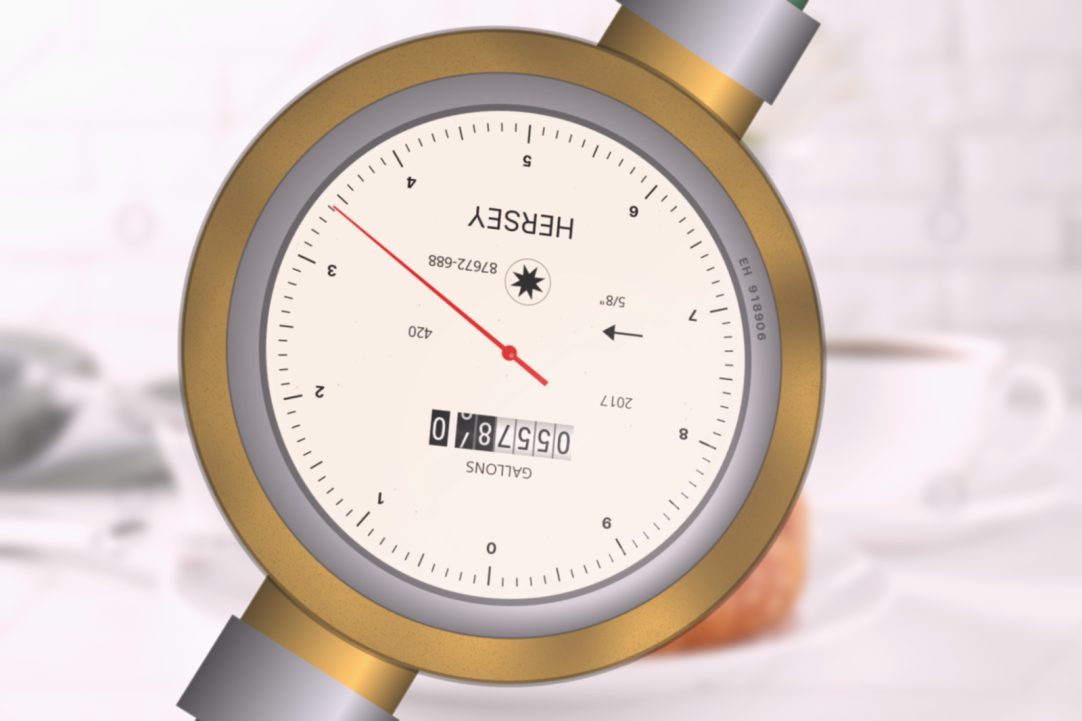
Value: gal 557873.4
